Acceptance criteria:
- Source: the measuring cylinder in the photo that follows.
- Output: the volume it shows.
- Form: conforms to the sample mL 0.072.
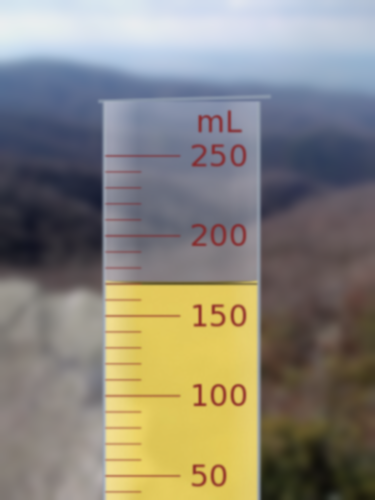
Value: mL 170
